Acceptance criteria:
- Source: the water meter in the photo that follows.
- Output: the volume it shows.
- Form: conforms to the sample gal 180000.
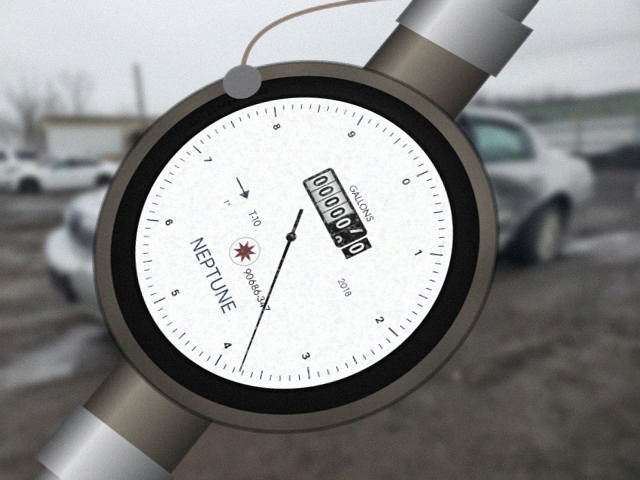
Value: gal 73.7
